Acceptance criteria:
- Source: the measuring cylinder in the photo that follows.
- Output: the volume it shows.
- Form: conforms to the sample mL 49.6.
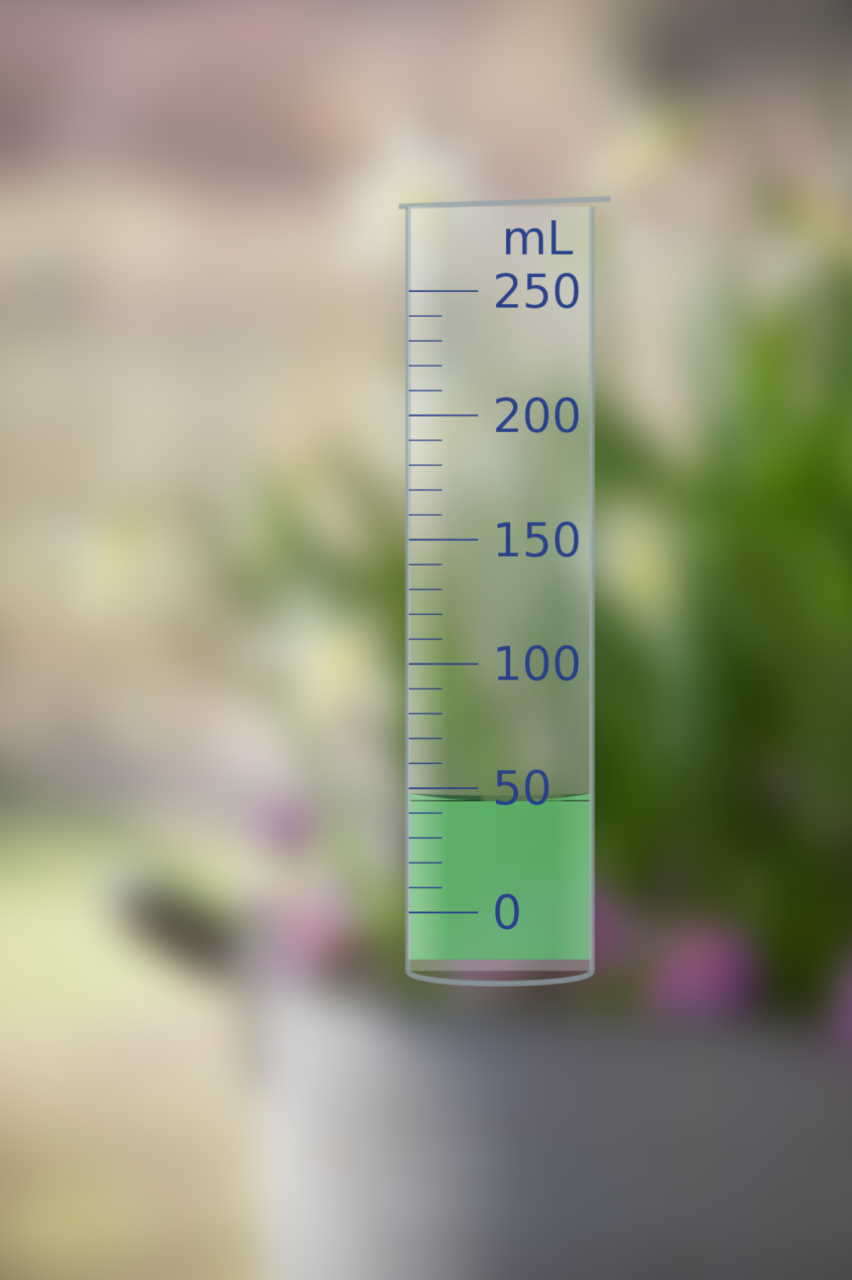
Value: mL 45
